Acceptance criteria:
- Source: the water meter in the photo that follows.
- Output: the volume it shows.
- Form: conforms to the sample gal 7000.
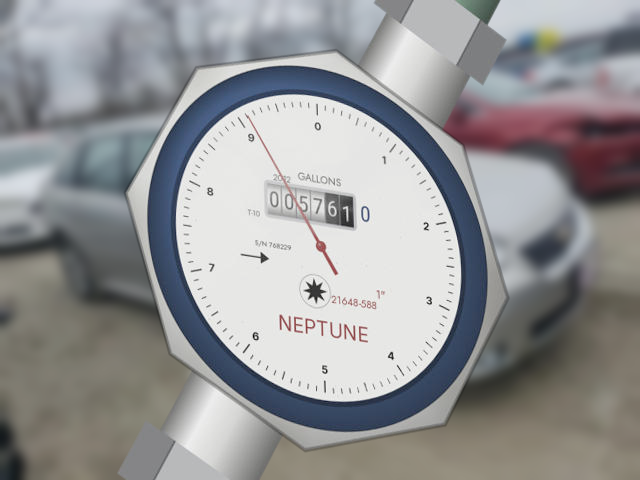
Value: gal 57609.1
